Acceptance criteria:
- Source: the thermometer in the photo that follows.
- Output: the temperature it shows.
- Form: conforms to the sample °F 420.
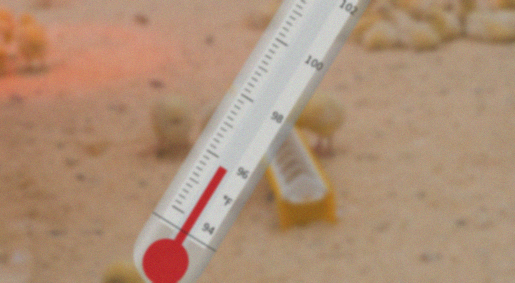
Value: °F 95.8
